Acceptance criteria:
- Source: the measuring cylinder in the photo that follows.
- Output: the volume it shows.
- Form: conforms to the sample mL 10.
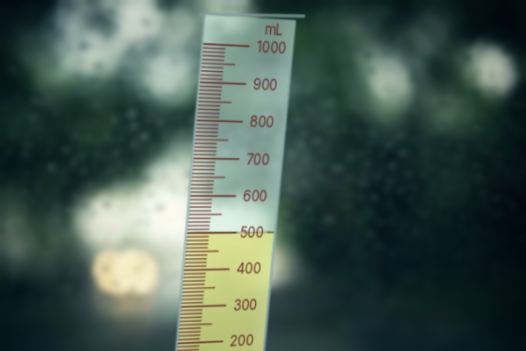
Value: mL 500
